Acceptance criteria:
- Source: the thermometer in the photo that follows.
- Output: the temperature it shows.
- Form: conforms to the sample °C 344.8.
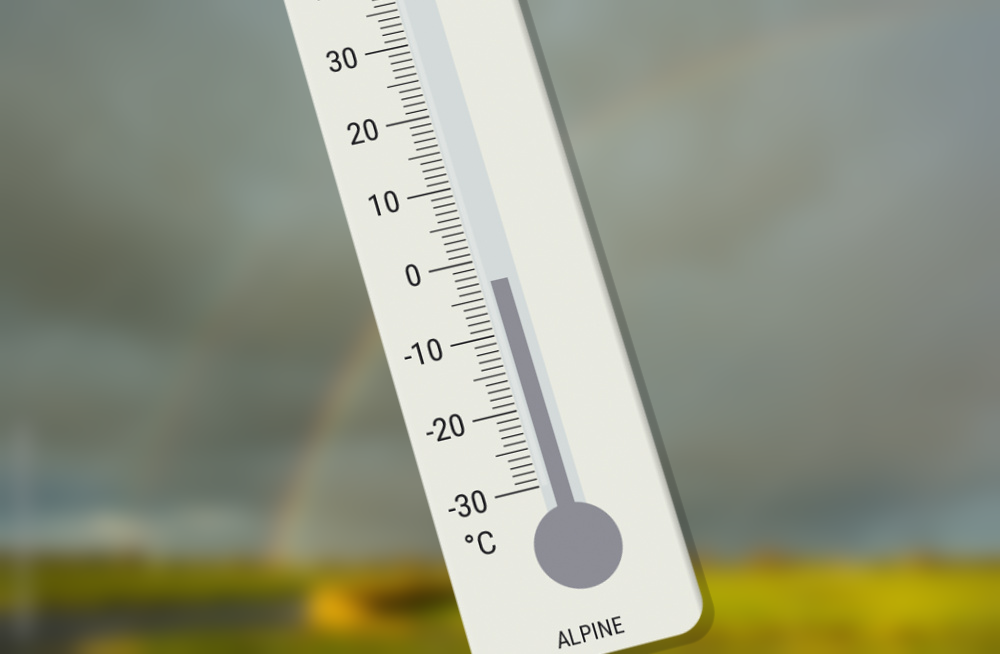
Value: °C -3
